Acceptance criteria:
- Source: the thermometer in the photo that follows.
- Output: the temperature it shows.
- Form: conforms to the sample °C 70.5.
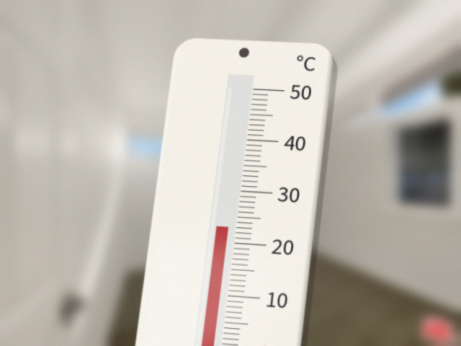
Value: °C 23
